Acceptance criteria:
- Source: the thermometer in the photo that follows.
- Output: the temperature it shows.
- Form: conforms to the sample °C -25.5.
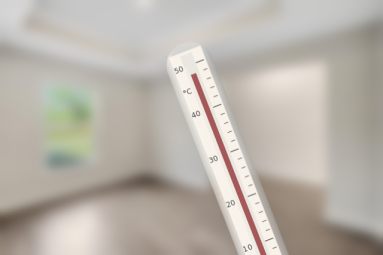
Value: °C 48
